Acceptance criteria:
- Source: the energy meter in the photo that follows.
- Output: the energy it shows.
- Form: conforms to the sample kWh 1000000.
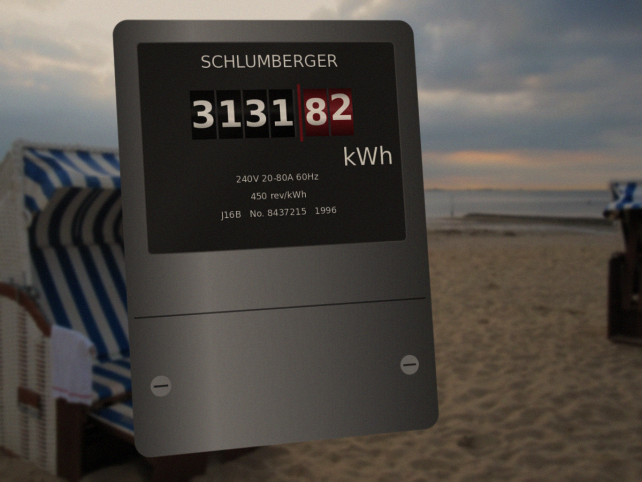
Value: kWh 3131.82
